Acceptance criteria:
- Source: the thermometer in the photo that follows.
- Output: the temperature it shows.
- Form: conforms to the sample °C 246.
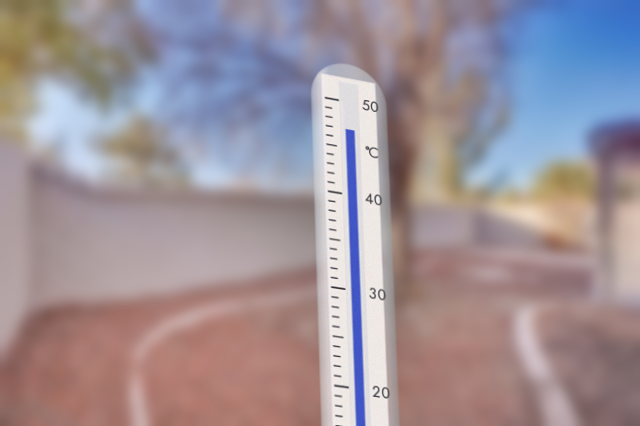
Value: °C 47
